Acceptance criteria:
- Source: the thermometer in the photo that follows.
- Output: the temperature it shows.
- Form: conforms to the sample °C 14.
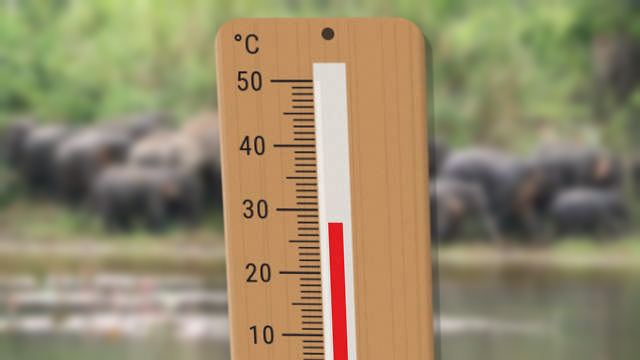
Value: °C 28
